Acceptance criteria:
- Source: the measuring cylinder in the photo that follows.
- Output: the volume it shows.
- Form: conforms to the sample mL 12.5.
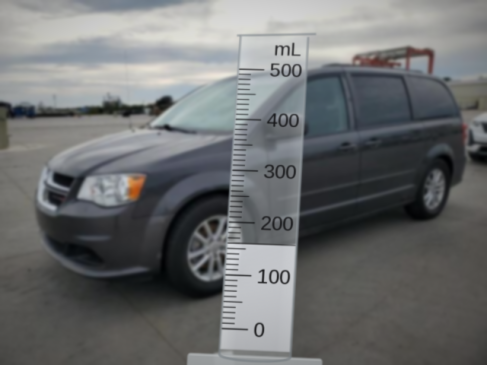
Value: mL 160
